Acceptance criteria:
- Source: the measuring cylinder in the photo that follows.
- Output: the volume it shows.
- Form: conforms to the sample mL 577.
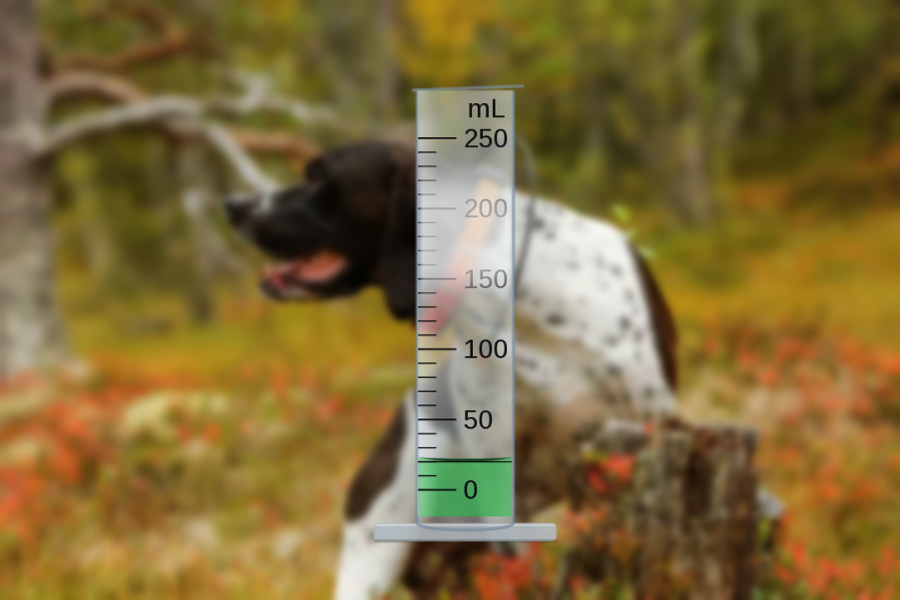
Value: mL 20
